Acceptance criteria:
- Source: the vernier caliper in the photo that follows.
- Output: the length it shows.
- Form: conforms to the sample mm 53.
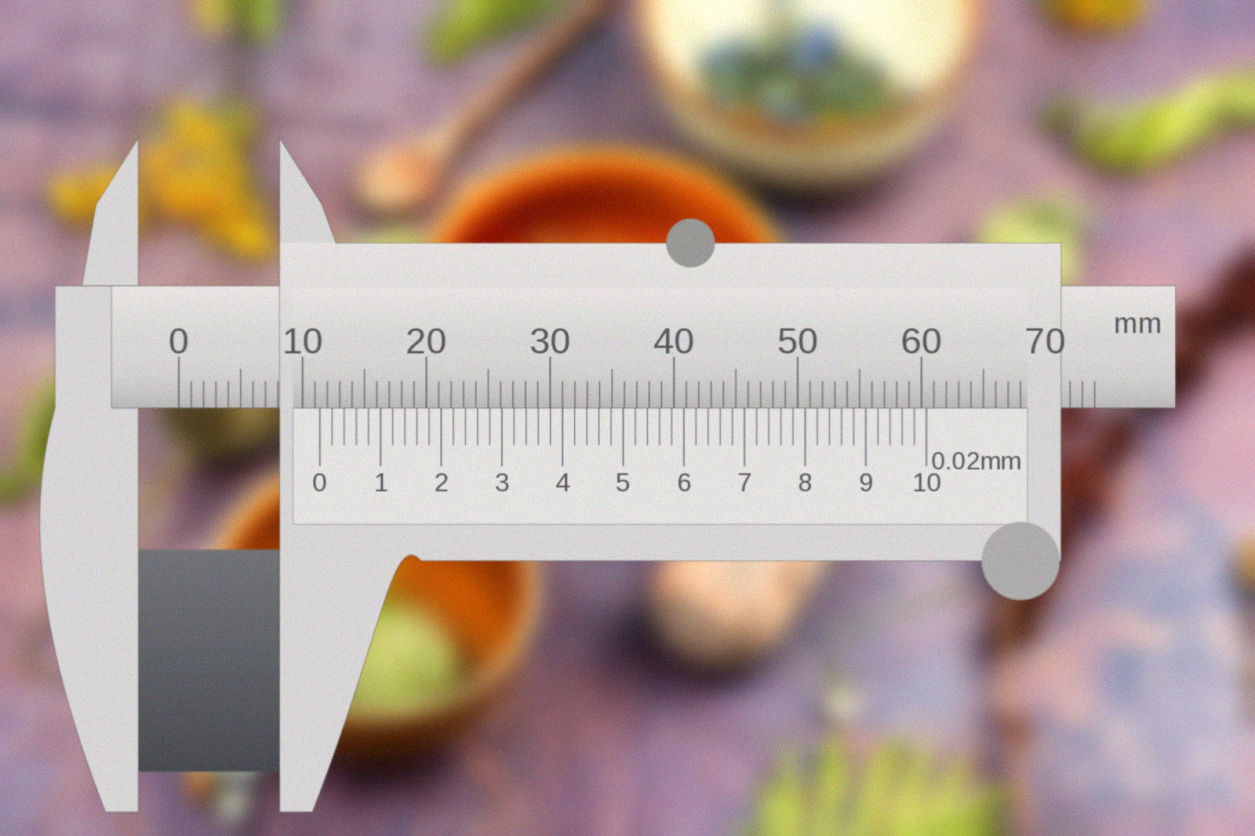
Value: mm 11.4
